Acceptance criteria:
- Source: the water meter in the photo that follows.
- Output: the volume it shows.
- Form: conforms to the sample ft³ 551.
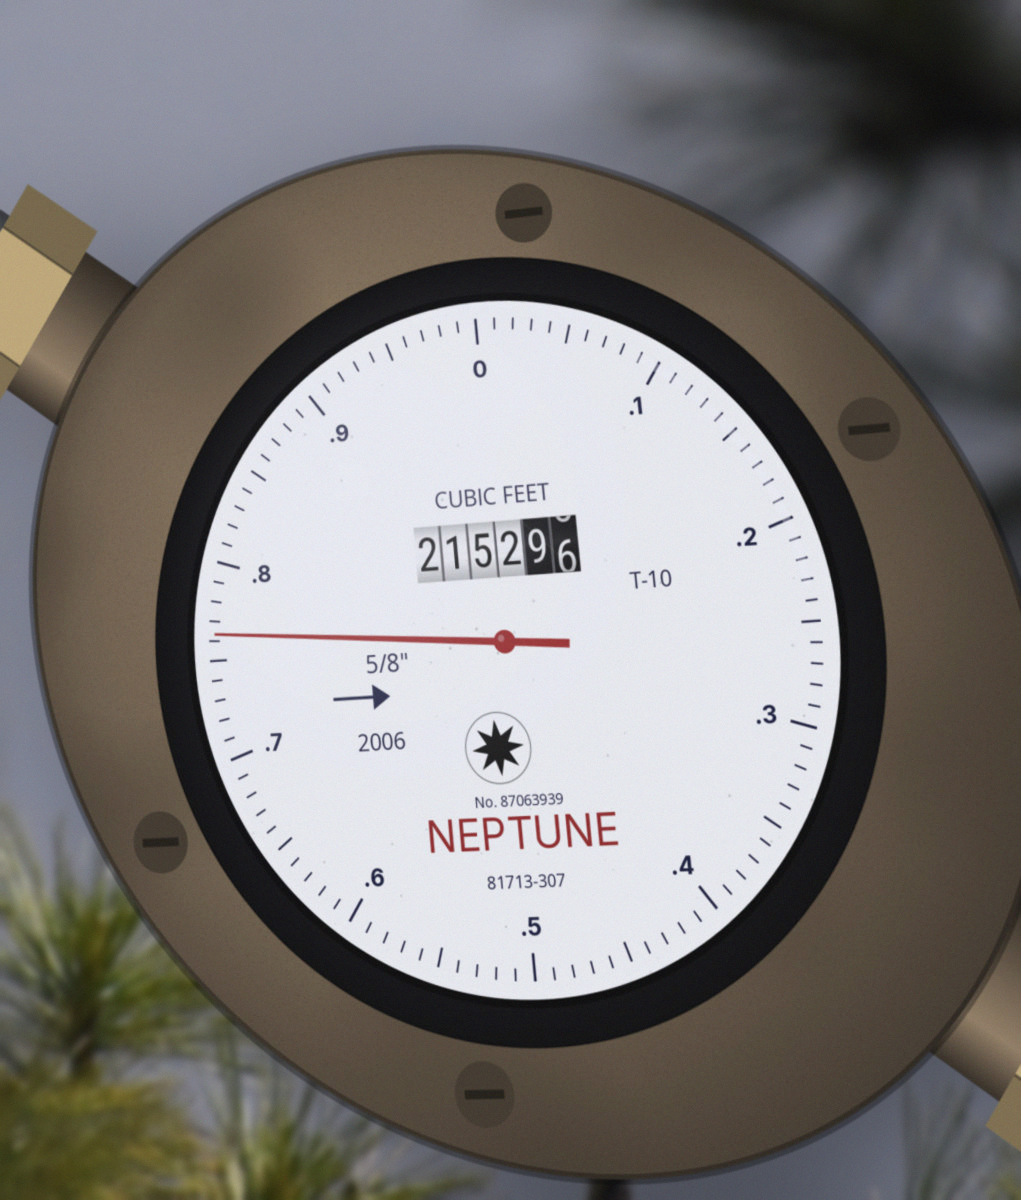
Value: ft³ 215295.76
